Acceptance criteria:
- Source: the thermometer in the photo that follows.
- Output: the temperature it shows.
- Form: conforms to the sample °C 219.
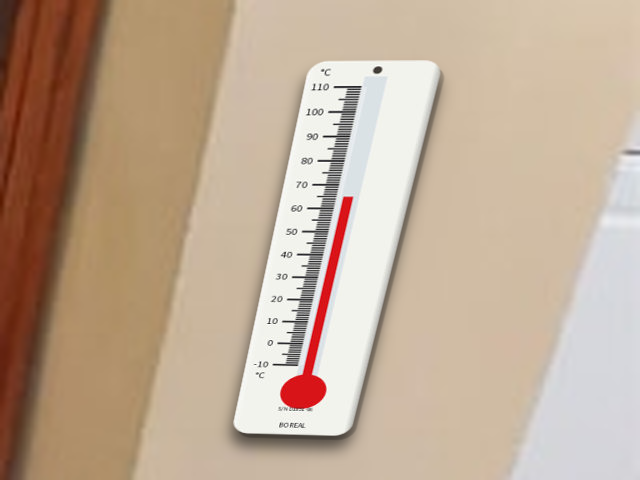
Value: °C 65
